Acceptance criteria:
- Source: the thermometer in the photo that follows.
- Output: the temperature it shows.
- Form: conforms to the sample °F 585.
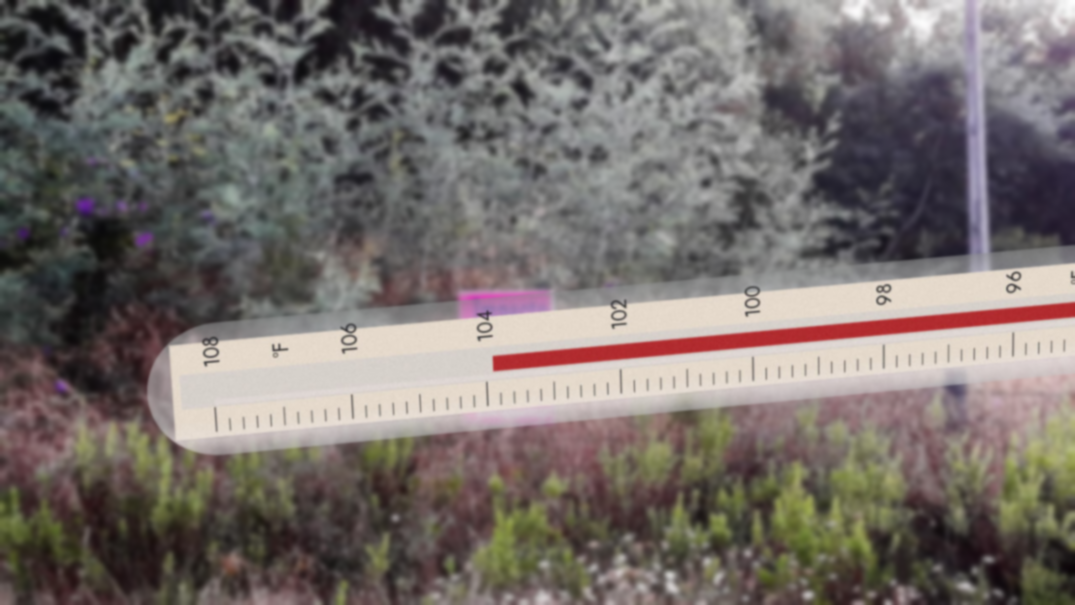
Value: °F 103.9
